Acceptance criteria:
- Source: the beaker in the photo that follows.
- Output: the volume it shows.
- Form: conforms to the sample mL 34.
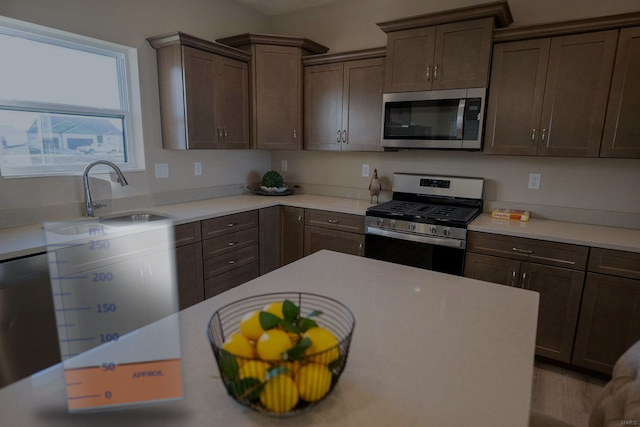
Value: mL 50
